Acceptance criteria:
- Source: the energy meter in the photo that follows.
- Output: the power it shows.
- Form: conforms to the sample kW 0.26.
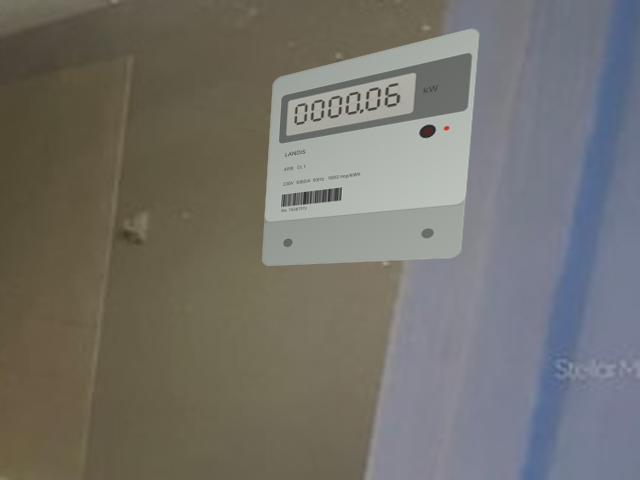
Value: kW 0.06
